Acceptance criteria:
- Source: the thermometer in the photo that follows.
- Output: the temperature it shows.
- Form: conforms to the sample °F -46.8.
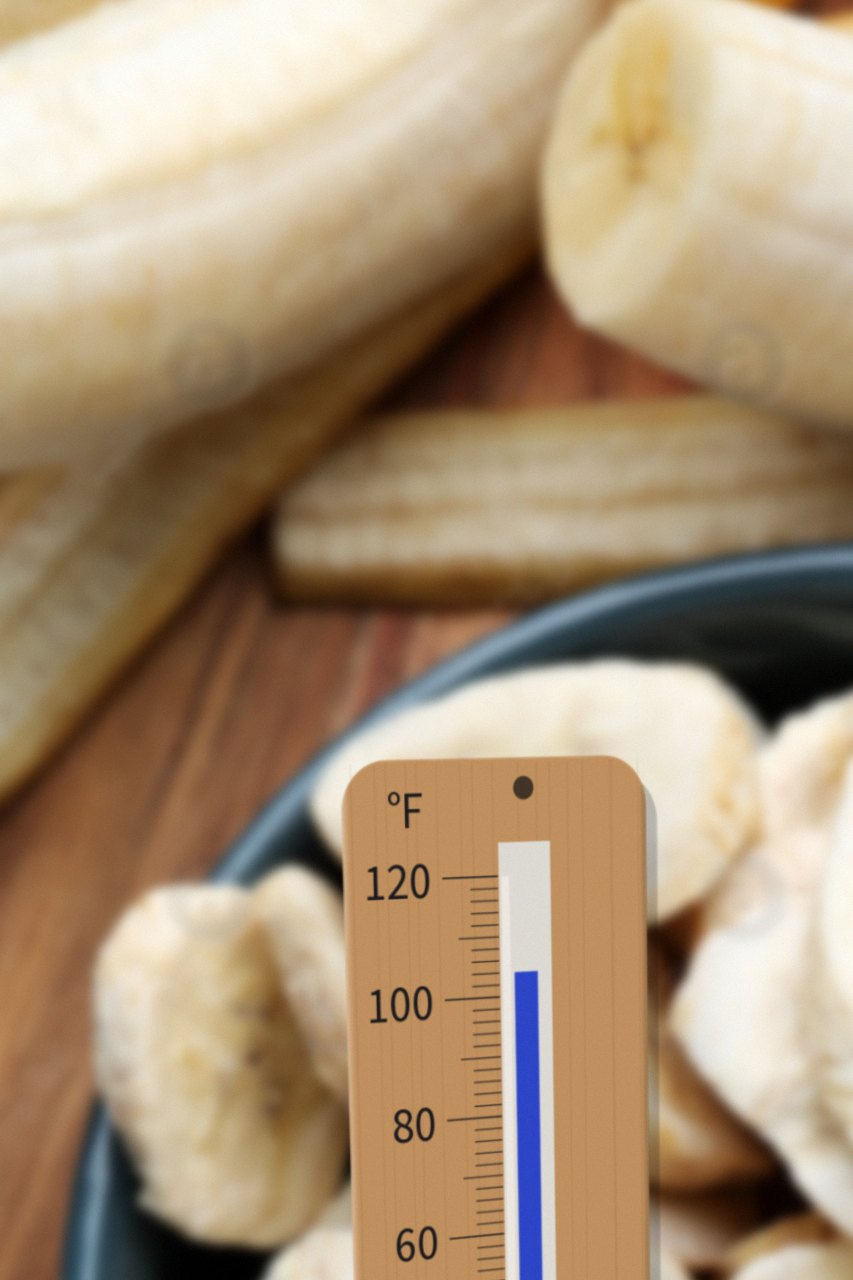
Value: °F 104
